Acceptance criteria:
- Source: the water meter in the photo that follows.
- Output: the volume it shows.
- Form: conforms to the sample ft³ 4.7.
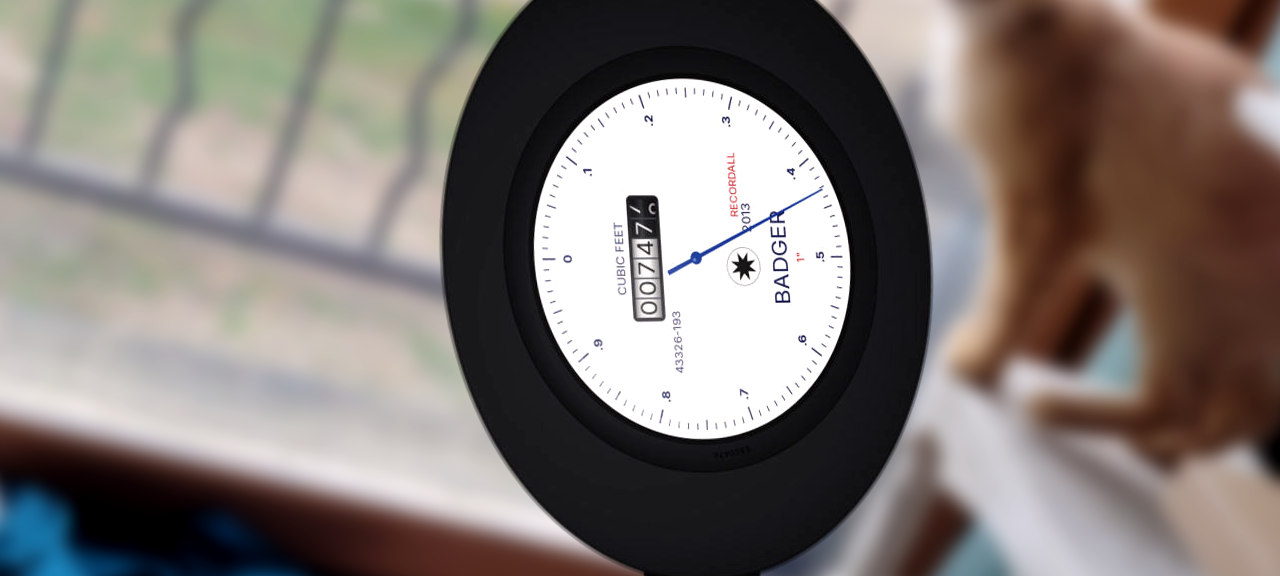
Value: ft³ 7477.43
